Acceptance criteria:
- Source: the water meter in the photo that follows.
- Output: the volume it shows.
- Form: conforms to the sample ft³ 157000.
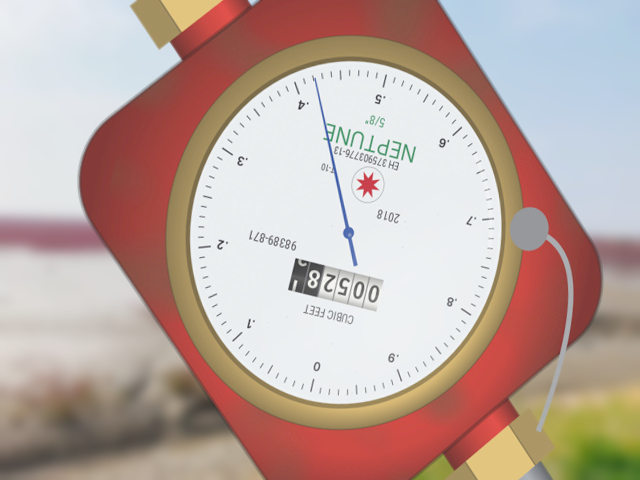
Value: ft³ 5281.42
